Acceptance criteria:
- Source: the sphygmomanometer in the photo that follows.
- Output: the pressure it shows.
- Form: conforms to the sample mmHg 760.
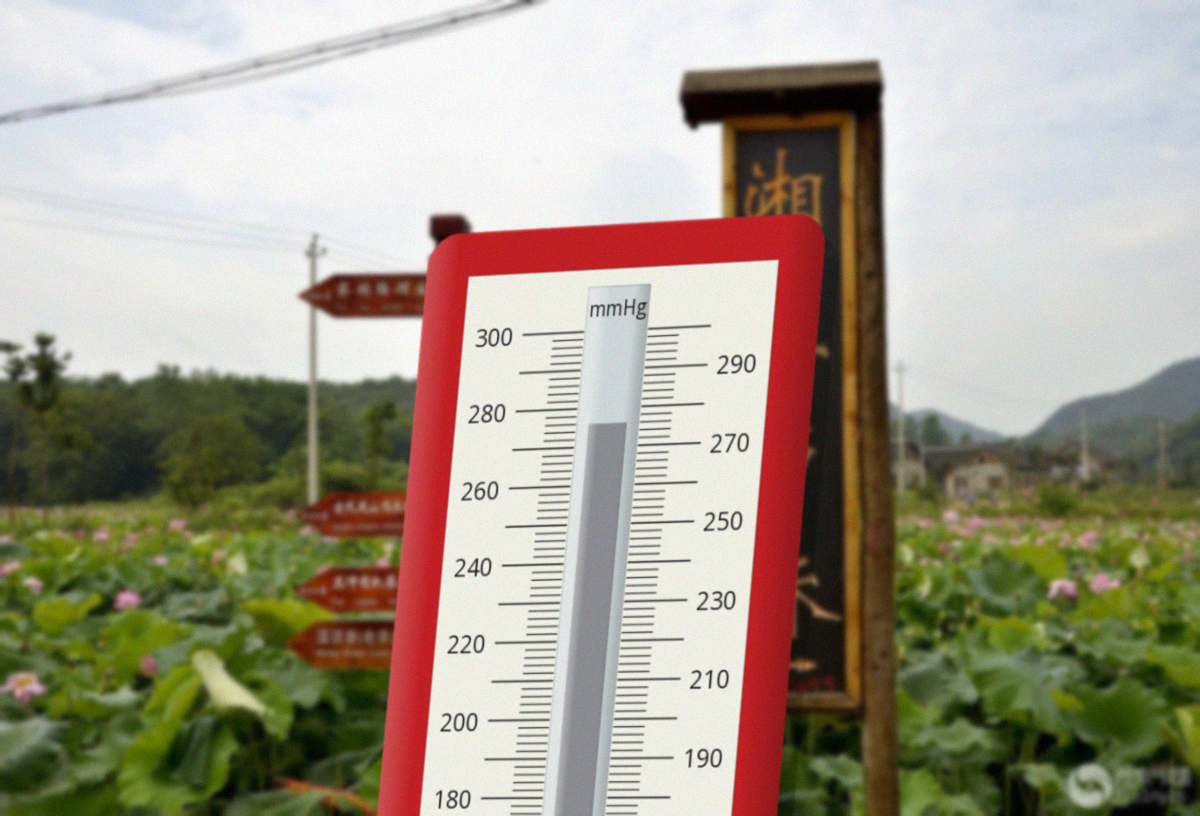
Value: mmHg 276
